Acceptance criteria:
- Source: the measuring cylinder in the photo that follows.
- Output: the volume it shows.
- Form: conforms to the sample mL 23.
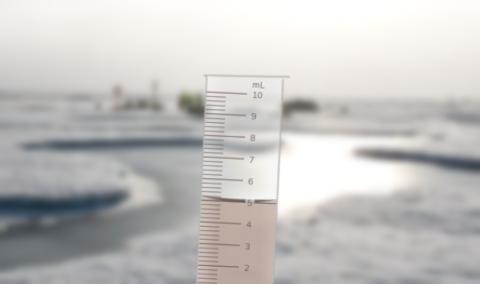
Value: mL 5
